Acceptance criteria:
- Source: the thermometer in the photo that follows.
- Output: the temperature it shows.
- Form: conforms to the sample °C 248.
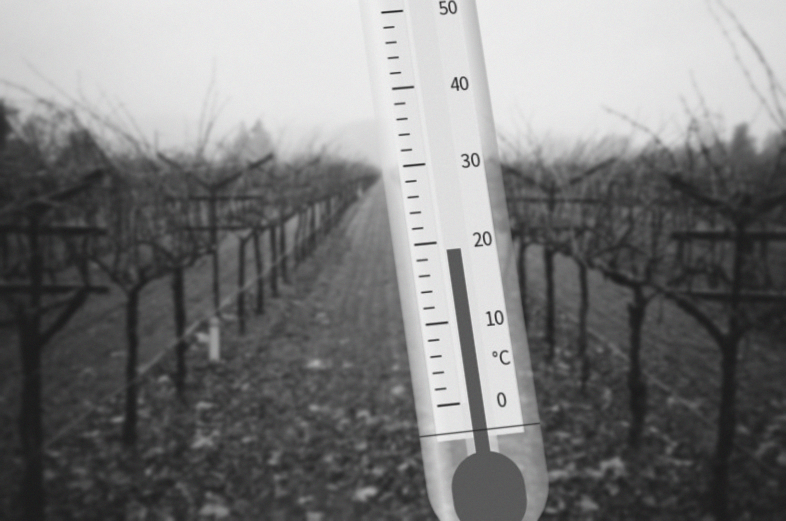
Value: °C 19
